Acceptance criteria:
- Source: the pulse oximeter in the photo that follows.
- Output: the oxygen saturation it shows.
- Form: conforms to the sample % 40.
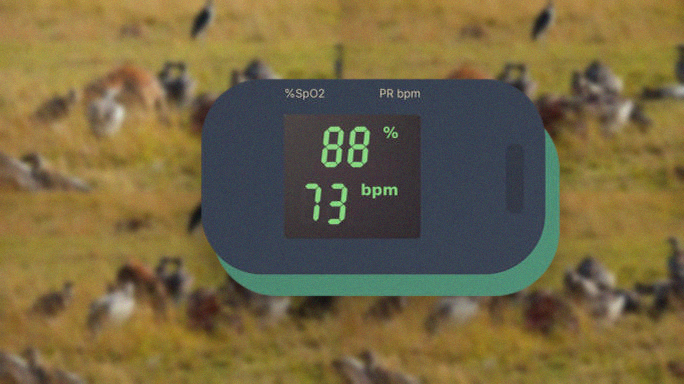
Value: % 88
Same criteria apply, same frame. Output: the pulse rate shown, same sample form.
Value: bpm 73
